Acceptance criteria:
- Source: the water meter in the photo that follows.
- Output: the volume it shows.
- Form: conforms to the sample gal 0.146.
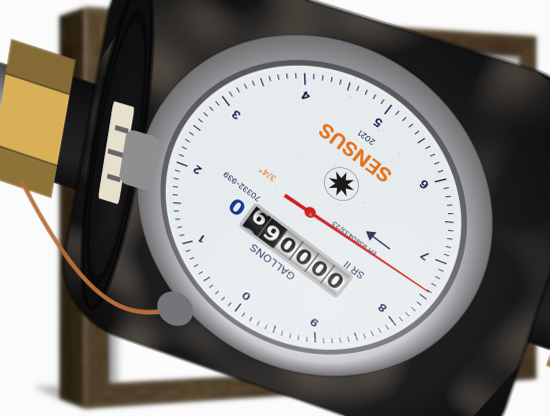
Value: gal 687.4
